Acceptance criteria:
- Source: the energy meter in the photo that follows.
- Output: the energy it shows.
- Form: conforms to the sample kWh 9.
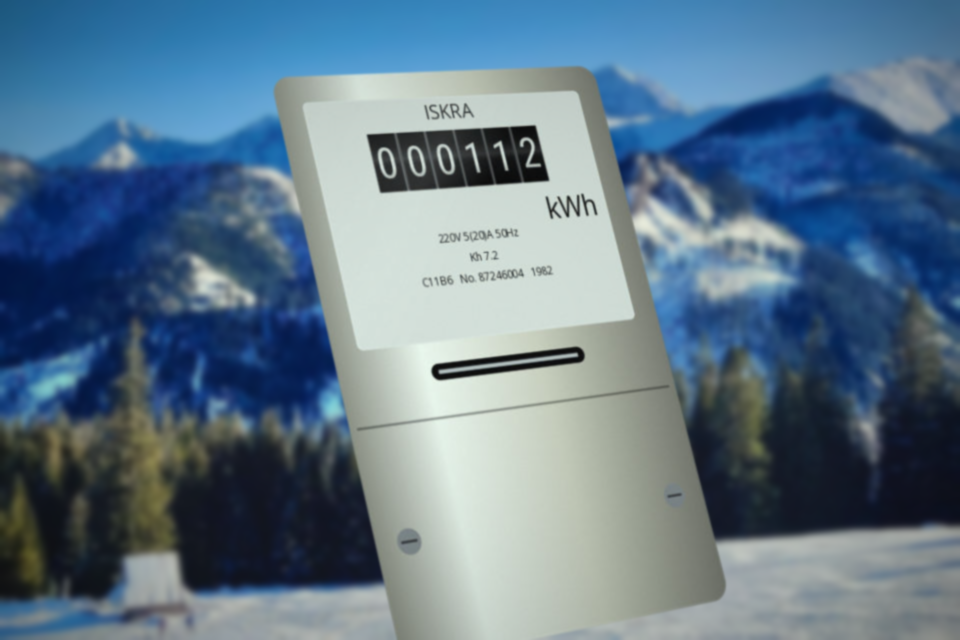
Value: kWh 112
